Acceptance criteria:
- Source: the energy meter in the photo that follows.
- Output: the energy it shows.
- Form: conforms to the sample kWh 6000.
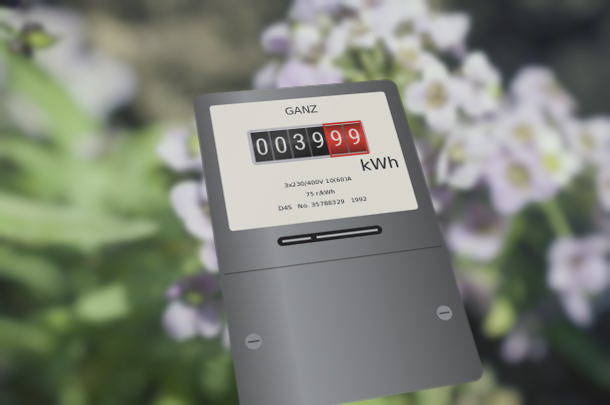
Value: kWh 39.99
